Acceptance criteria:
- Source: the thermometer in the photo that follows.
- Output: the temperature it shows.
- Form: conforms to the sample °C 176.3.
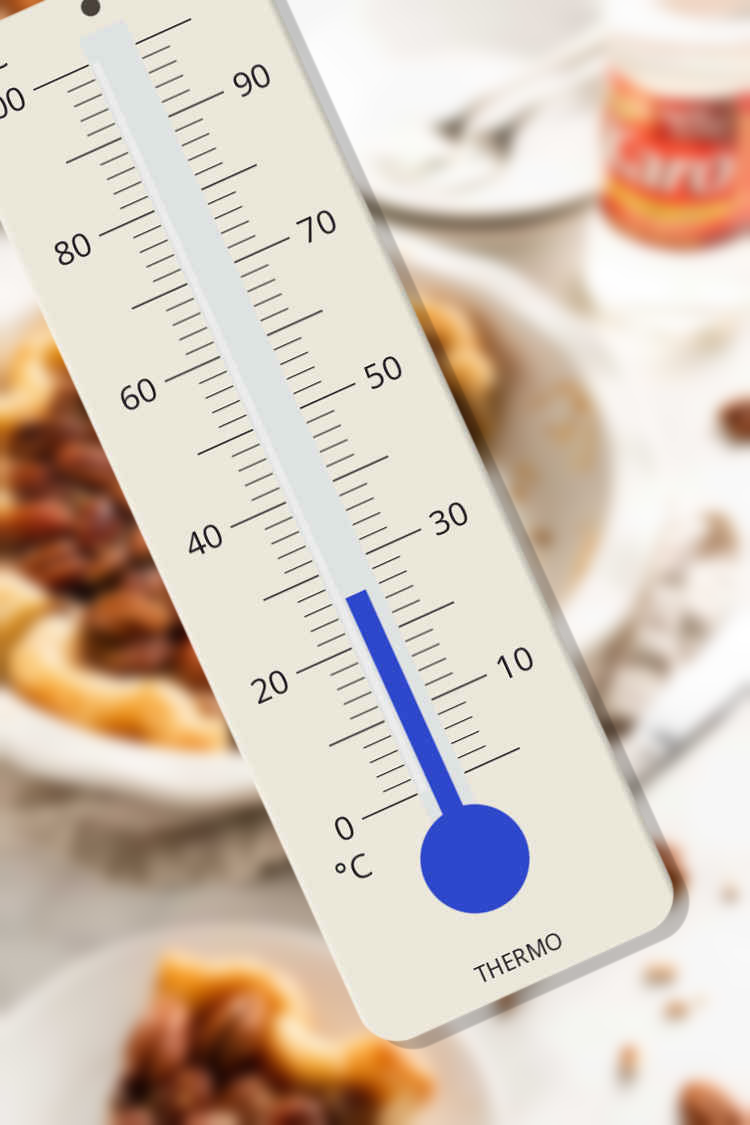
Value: °C 26
